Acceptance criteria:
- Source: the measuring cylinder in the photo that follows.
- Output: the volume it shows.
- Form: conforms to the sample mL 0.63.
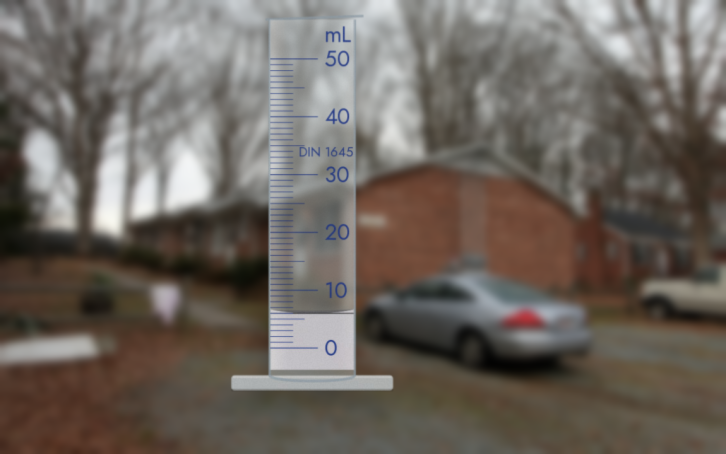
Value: mL 6
